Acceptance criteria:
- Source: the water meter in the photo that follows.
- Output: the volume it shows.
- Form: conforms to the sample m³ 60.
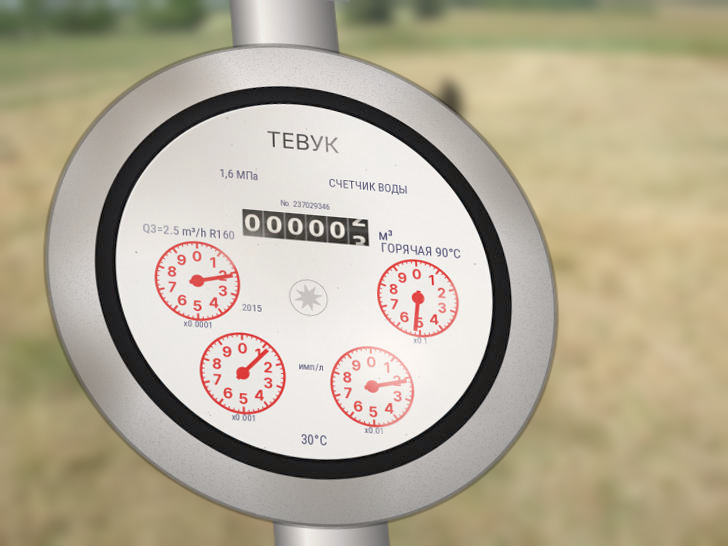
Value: m³ 2.5212
